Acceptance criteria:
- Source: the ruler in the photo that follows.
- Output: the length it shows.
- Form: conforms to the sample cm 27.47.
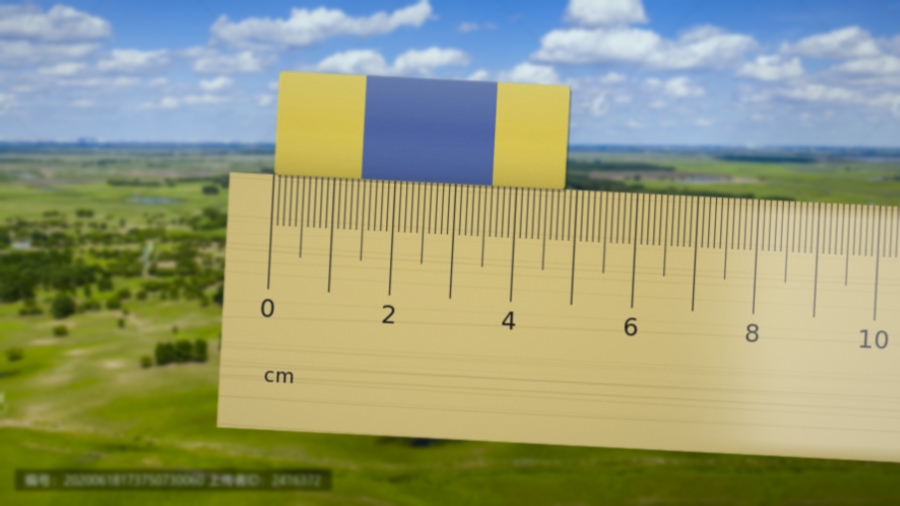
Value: cm 4.8
